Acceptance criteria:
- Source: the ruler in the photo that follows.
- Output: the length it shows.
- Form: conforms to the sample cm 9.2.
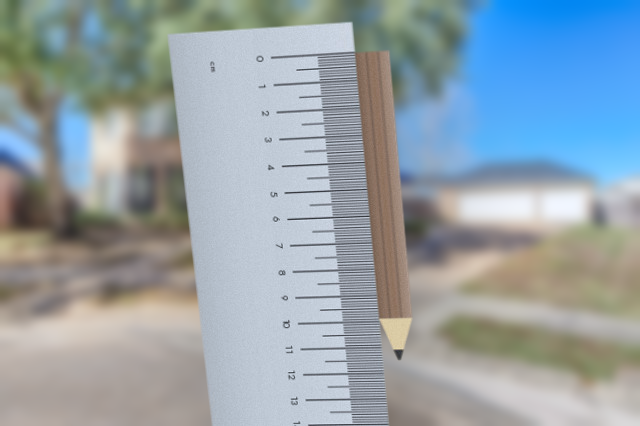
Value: cm 11.5
